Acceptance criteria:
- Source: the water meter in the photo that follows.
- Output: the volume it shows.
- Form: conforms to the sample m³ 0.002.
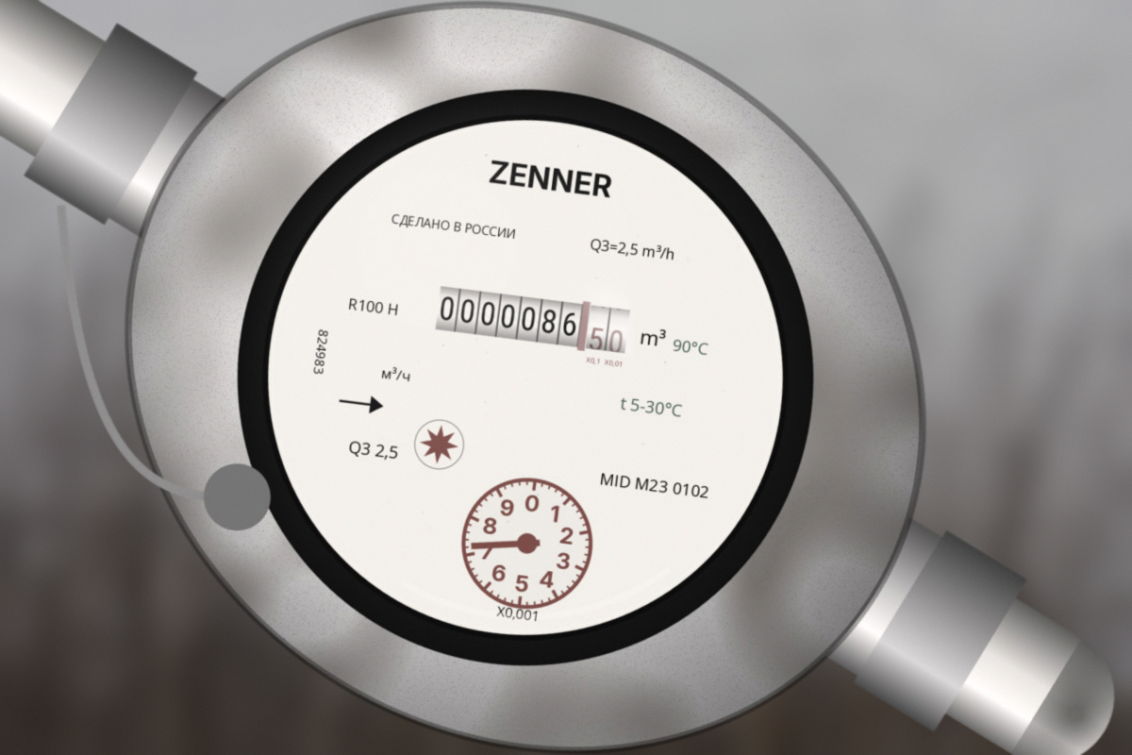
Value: m³ 86.497
